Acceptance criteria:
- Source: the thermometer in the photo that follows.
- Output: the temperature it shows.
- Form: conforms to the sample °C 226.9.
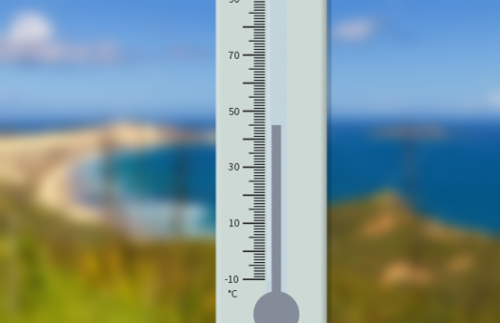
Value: °C 45
